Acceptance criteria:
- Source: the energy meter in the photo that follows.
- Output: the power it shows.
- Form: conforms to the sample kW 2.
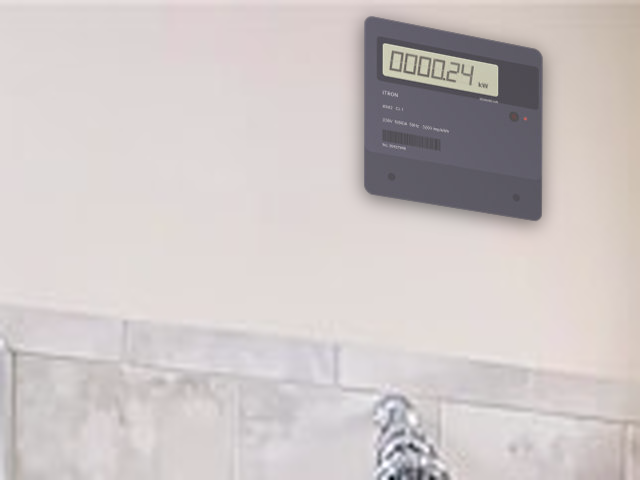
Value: kW 0.24
